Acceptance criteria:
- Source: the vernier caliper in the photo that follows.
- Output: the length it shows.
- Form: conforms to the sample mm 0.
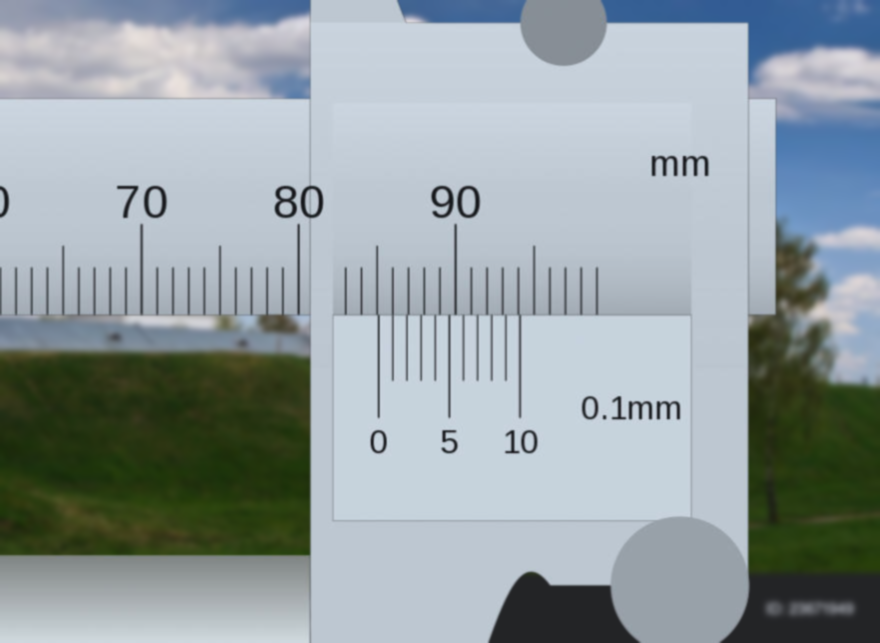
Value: mm 85.1
